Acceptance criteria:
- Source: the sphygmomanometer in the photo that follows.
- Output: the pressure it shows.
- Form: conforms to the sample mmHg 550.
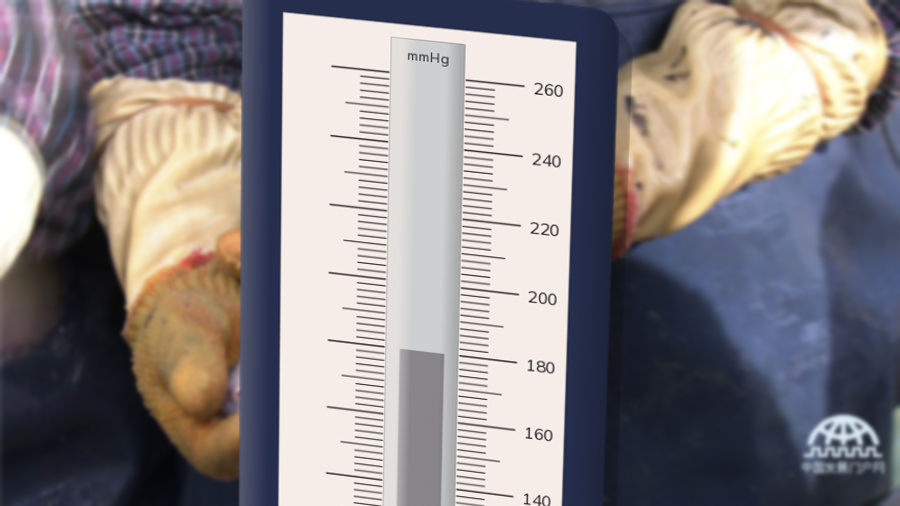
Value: mmHg 180
